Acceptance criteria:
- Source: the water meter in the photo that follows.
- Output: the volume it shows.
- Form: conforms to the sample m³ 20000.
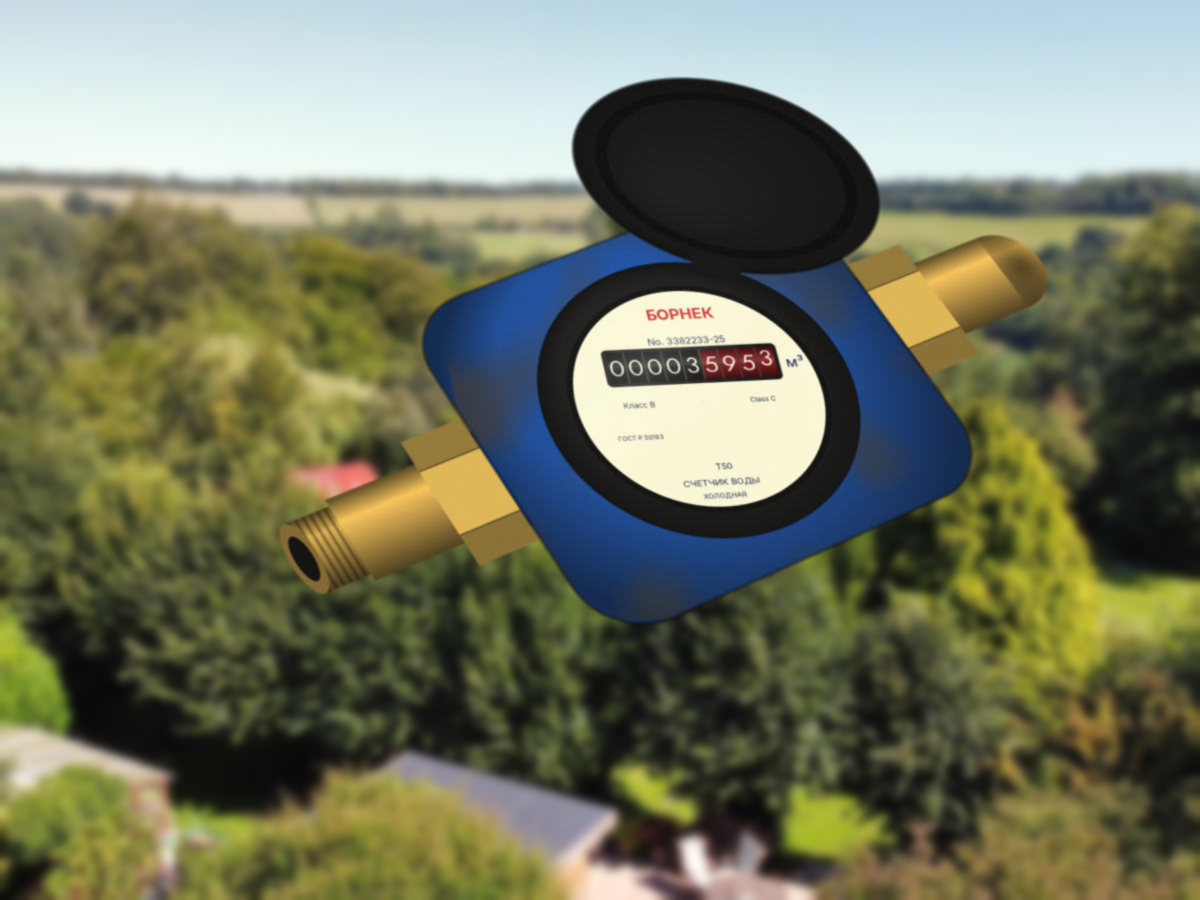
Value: m³ 3.5953
